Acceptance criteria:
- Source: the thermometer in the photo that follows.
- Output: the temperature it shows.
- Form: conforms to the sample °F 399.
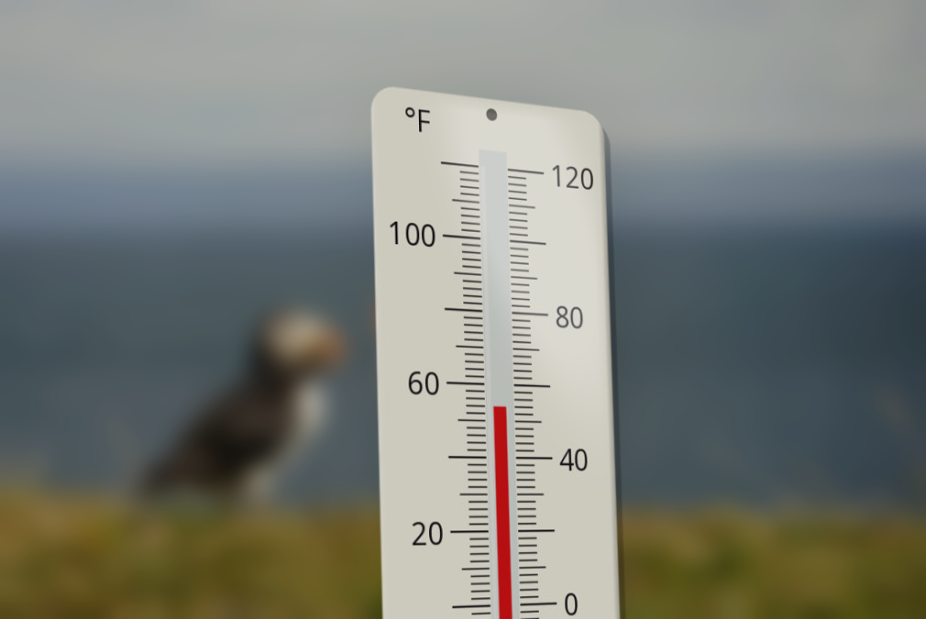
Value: °F 54
